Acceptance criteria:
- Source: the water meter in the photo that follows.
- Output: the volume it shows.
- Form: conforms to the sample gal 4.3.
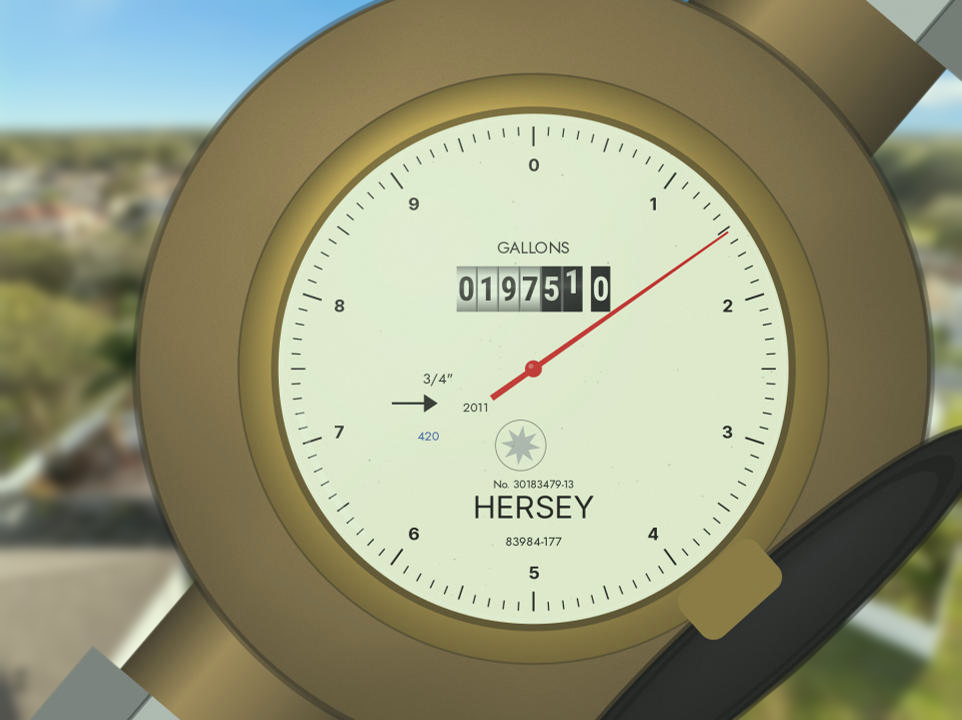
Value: gal 197511.5
